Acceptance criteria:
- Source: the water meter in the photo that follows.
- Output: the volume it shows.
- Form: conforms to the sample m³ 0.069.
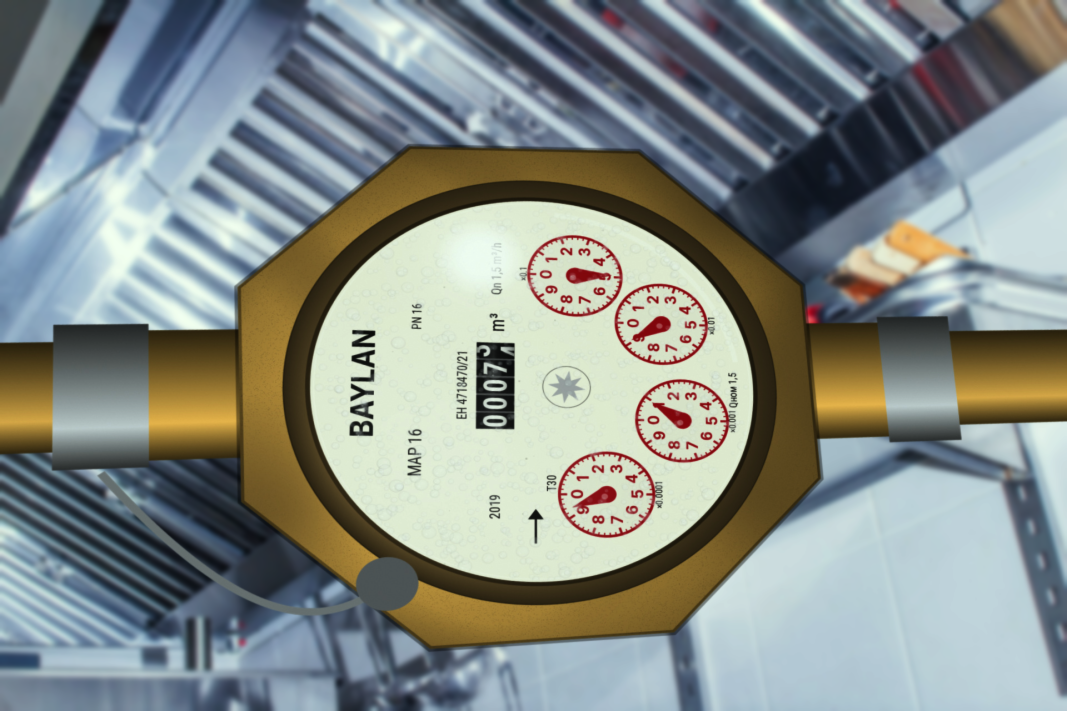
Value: m³ 73.4909
